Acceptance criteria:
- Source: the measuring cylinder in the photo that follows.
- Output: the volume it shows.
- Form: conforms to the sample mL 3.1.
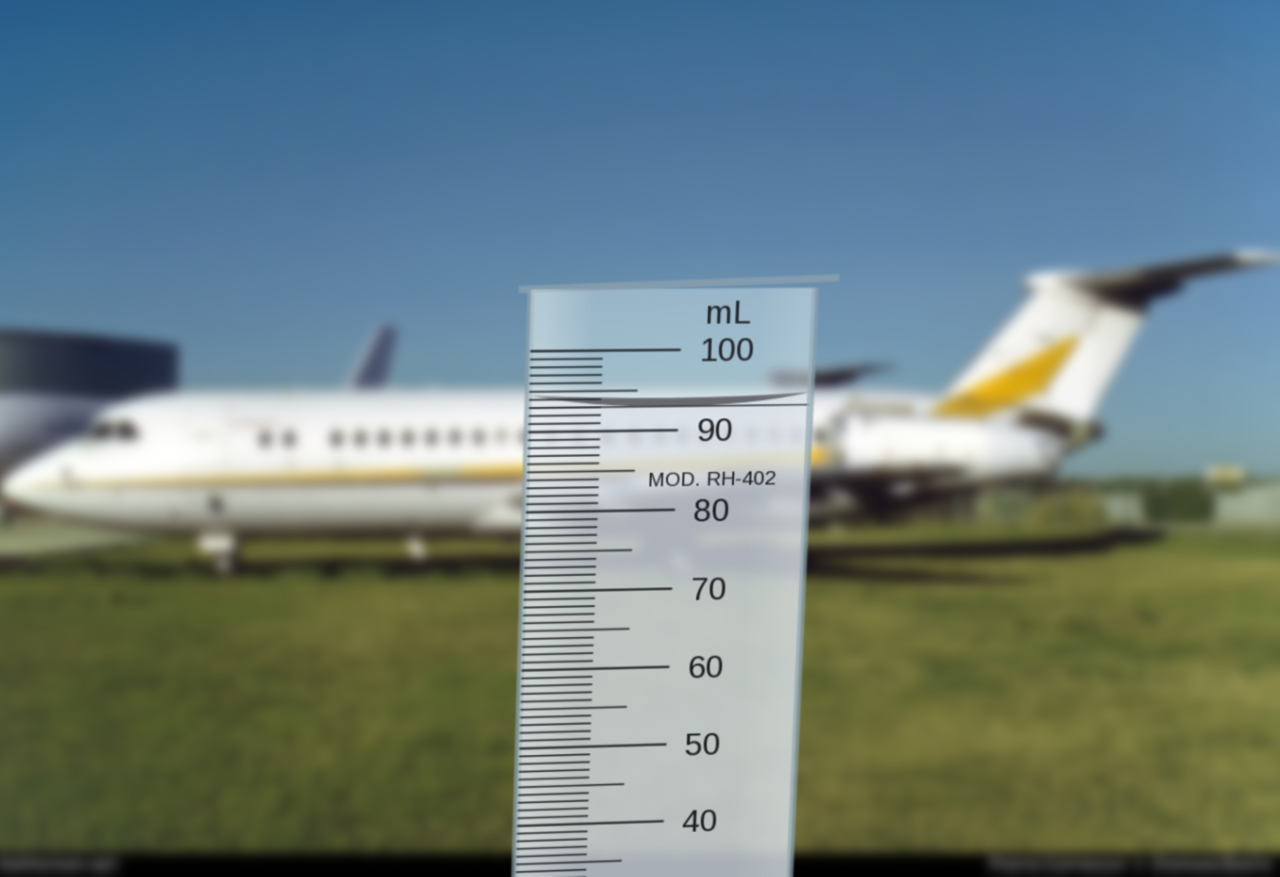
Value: mL 93
